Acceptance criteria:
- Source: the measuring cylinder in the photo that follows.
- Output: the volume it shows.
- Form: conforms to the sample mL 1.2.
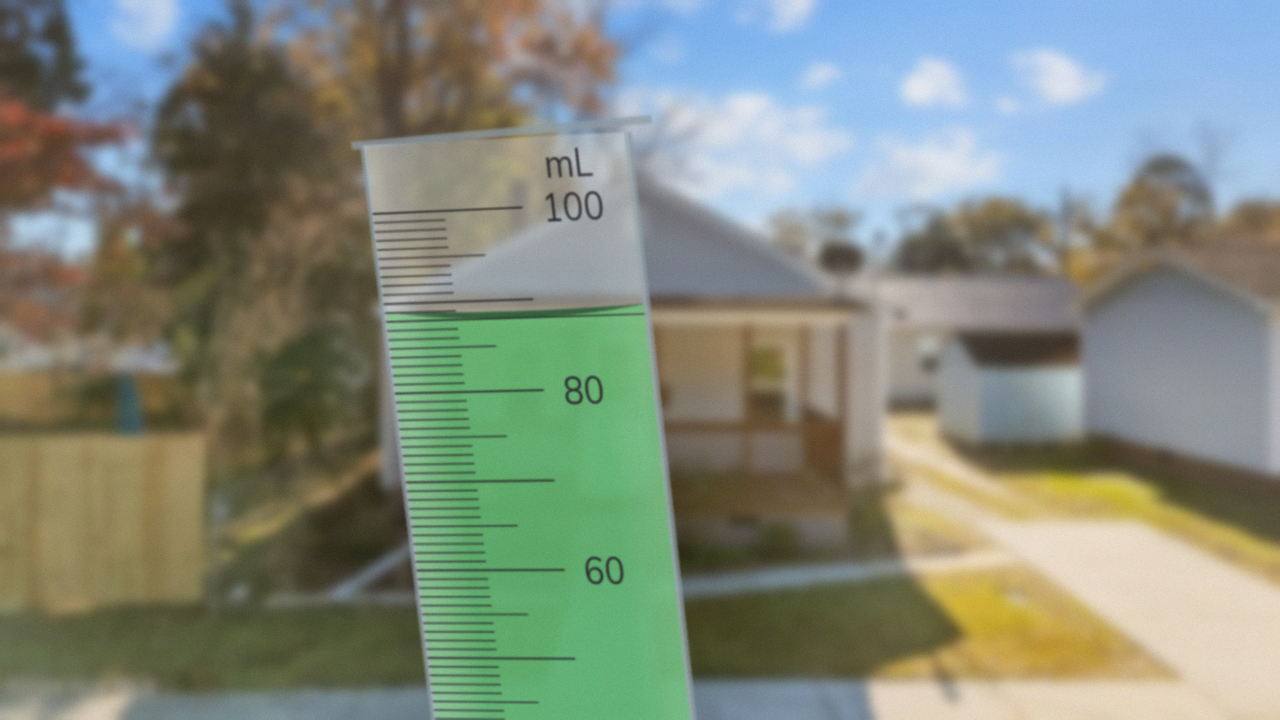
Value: mL 88
